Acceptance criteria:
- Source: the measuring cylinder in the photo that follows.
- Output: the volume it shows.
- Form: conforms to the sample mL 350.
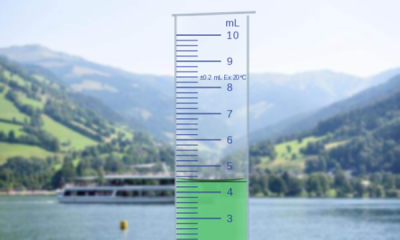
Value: mL 4.4
